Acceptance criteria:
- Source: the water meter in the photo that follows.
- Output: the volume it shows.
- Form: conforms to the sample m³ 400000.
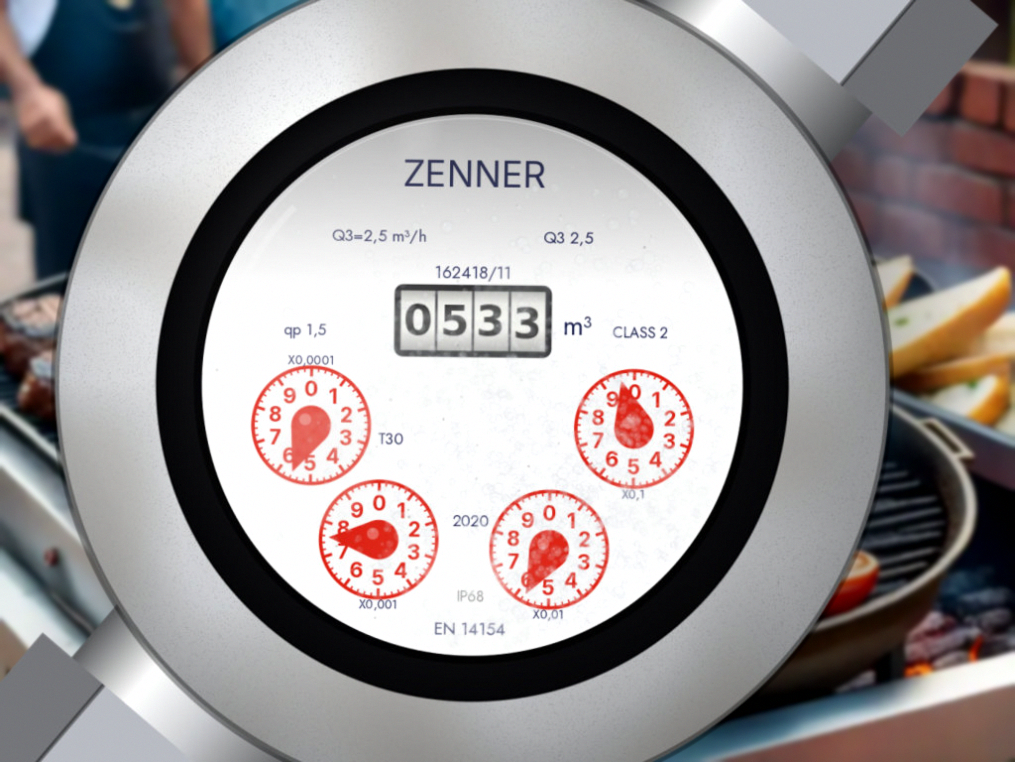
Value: m³ 532.9575
